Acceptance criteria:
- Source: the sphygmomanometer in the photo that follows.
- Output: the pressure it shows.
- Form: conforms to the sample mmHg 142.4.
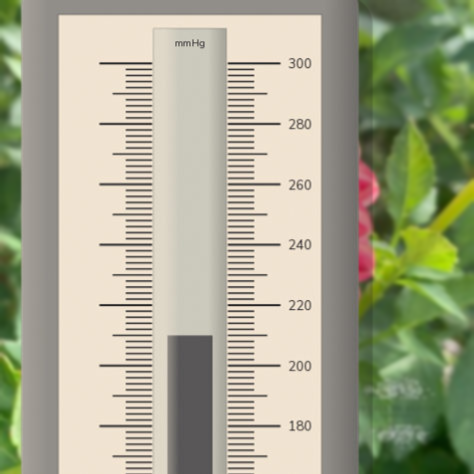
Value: mmHg 210
